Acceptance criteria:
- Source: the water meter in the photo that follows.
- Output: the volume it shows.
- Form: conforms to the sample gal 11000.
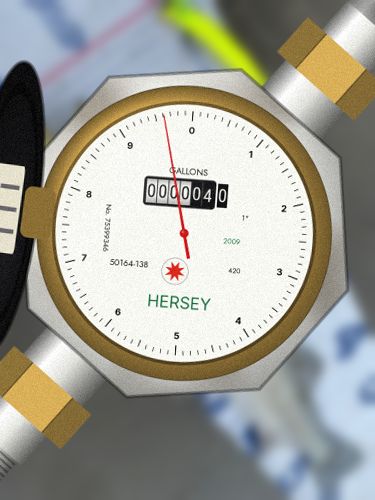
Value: gal 39.6
